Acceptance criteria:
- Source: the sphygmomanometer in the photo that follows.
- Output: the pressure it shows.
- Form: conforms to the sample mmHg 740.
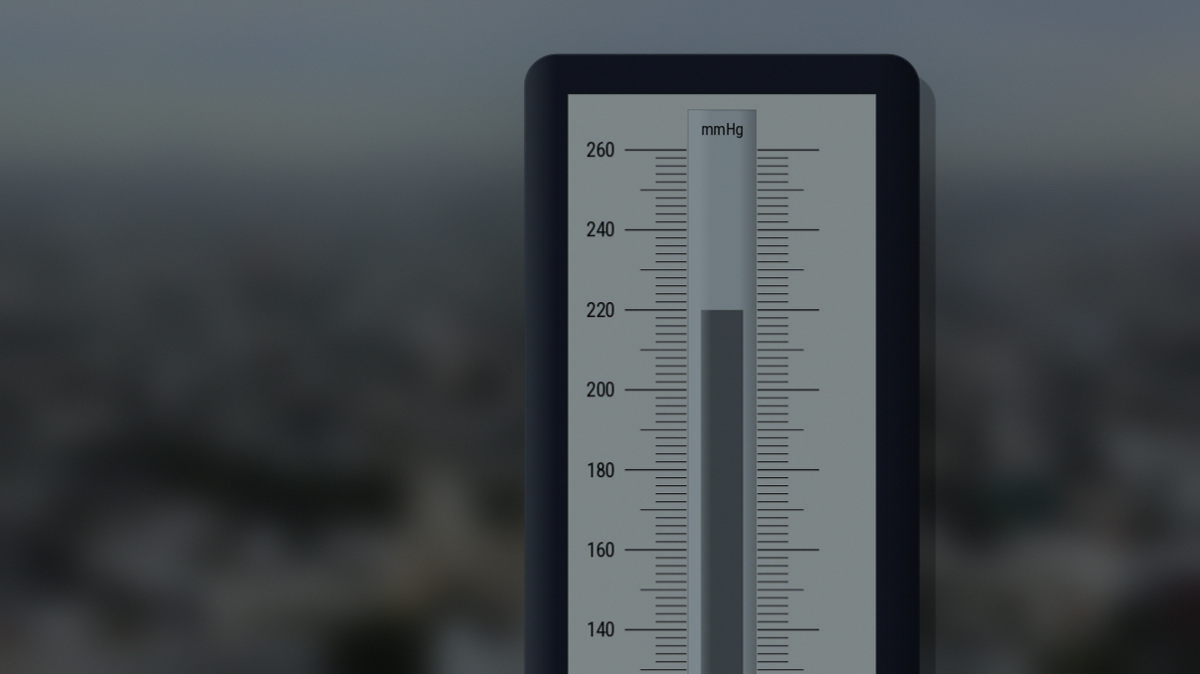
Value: mmHg 220
